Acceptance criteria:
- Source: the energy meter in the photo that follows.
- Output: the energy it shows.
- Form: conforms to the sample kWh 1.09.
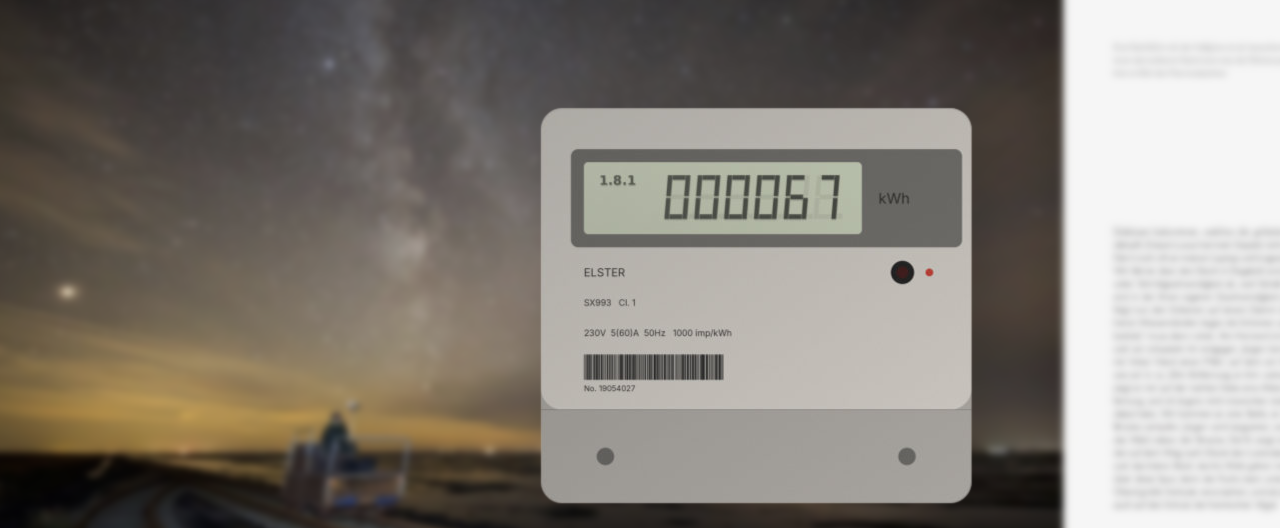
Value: kWh 67
